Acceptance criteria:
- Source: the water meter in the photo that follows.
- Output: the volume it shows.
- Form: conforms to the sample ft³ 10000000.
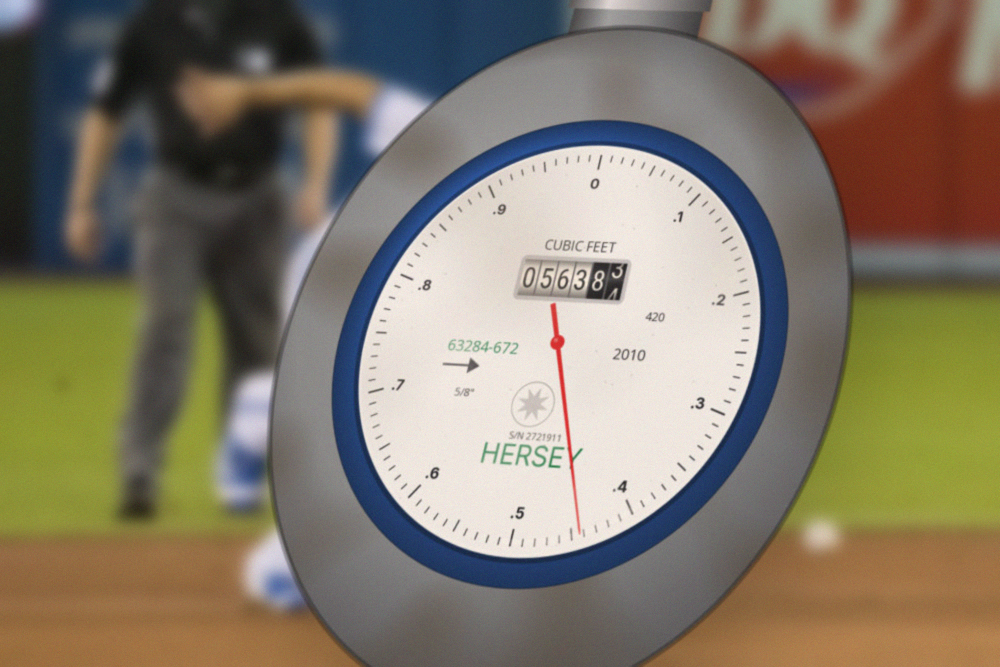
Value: ft³ 56383.44
